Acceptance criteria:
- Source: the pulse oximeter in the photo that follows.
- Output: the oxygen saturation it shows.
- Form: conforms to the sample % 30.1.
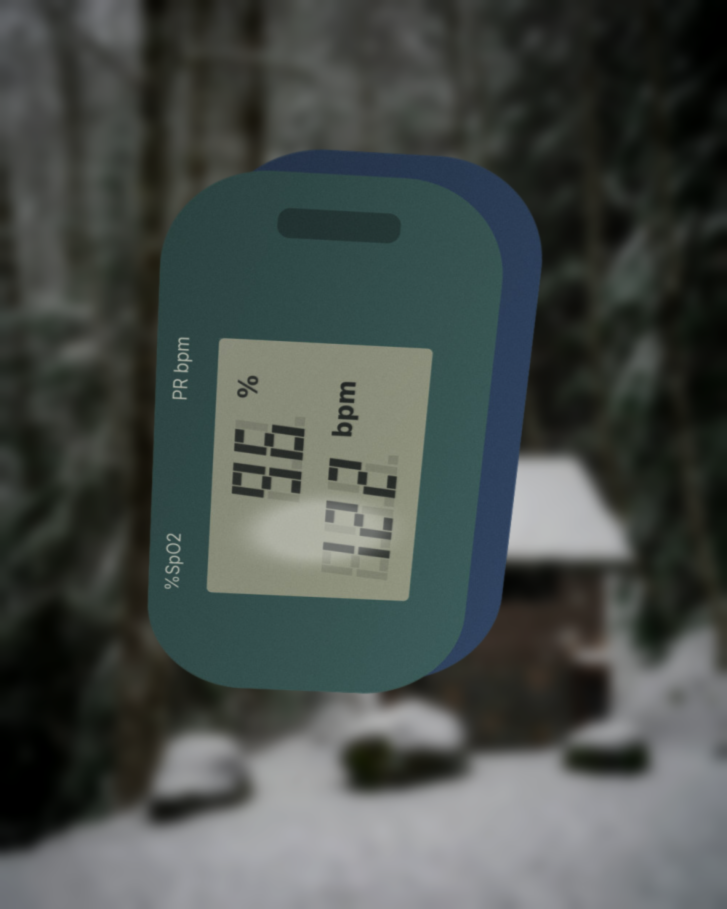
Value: % 96
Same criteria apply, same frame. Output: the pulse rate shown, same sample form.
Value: bpm 122
